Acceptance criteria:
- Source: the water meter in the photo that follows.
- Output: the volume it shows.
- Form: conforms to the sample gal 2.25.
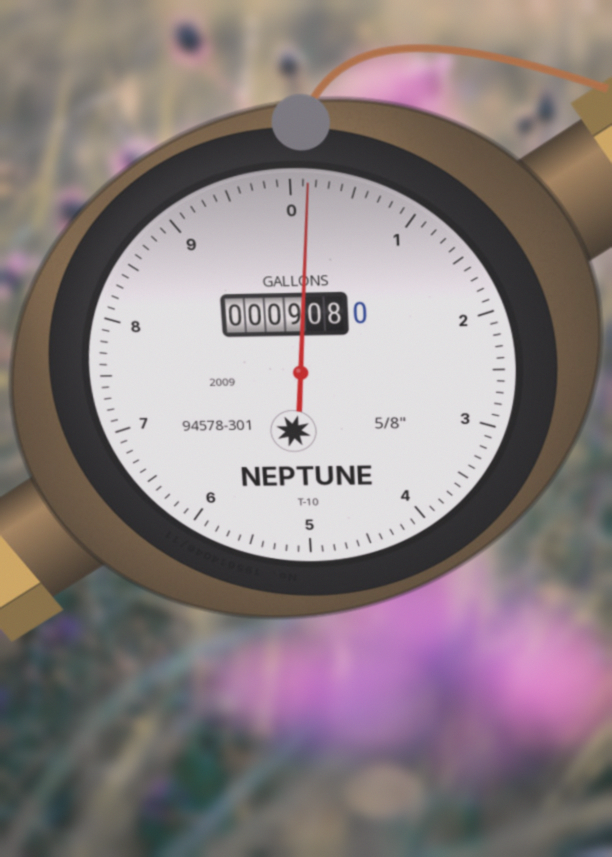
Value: gal 9080.1
